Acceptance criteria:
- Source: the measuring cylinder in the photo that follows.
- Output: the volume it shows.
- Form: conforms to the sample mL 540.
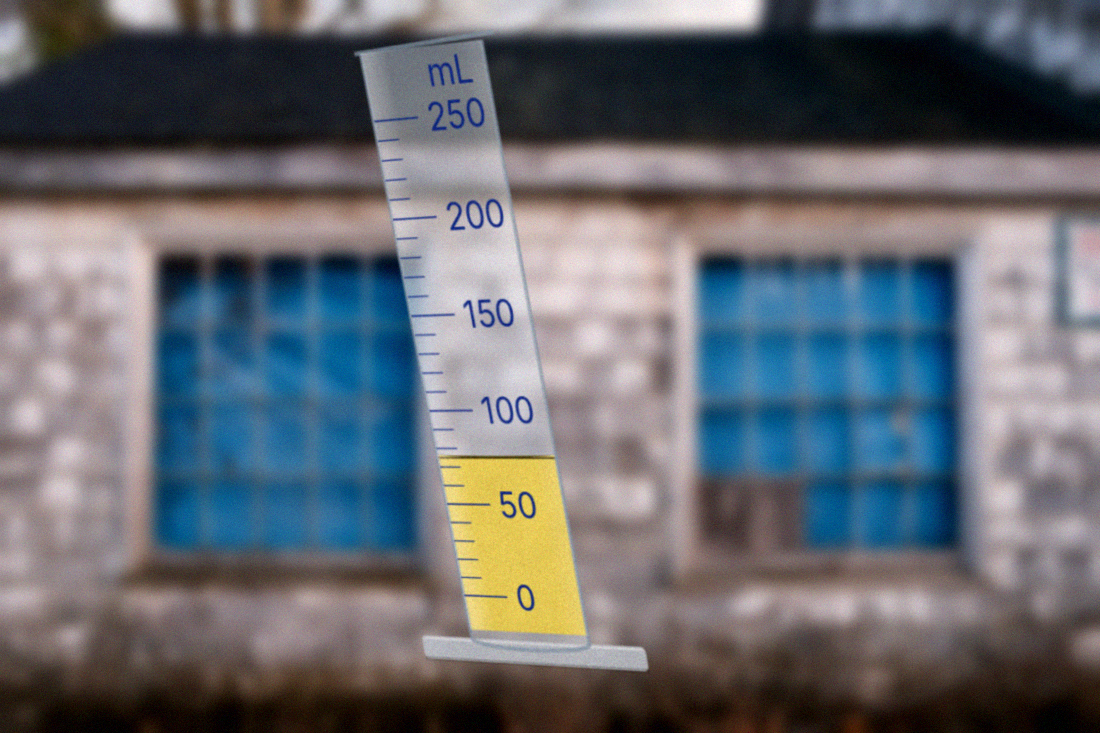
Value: mL 75
